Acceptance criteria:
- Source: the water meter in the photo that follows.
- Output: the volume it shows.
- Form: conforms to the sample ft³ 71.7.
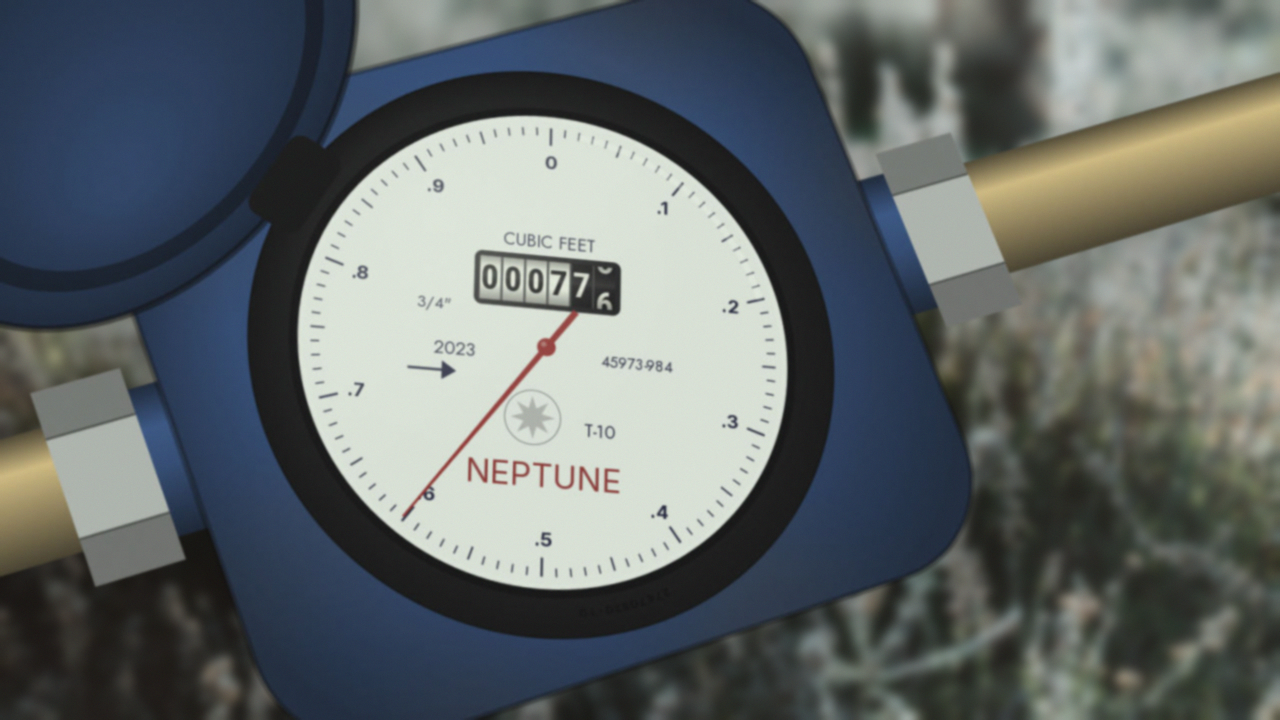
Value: ft³ 775.60
